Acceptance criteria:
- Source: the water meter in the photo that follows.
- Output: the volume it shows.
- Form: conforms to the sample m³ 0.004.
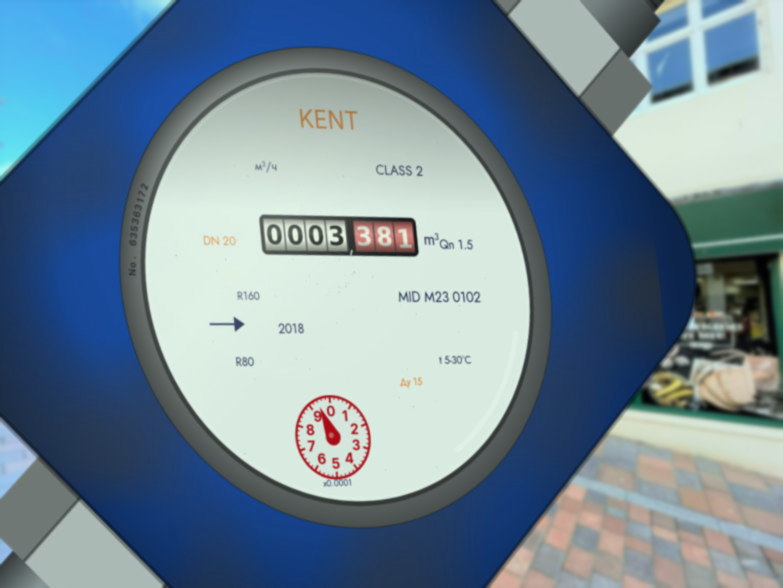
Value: m³ 3.3809
